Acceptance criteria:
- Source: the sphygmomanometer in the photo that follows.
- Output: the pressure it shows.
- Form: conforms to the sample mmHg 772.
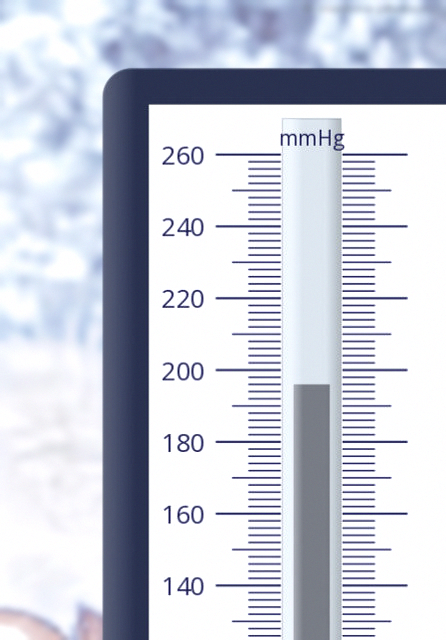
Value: mmHg 196
